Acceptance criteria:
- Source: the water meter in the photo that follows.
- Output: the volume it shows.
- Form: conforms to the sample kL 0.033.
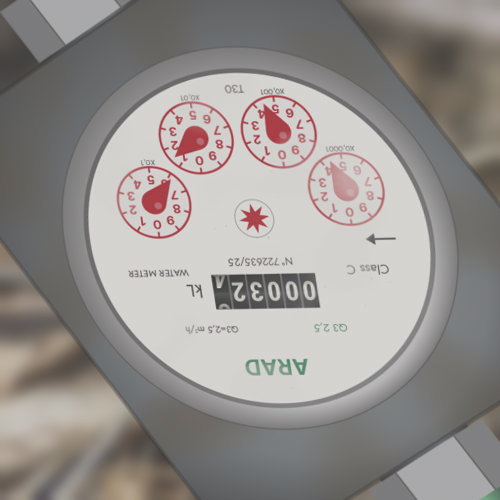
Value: kL 323.6144
